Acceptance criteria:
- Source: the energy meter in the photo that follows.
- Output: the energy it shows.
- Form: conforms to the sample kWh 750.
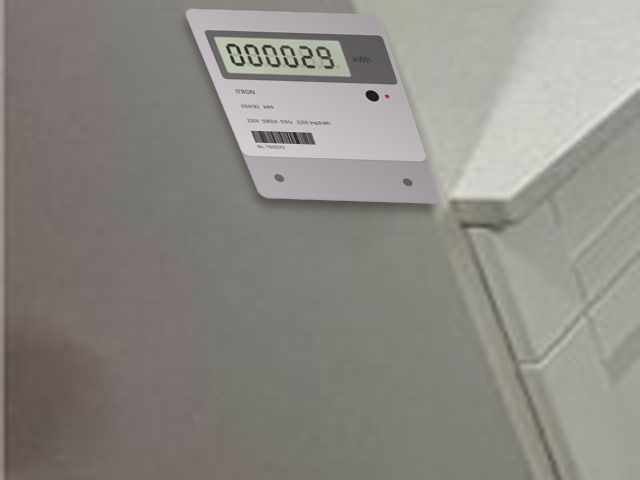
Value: kWh 29
